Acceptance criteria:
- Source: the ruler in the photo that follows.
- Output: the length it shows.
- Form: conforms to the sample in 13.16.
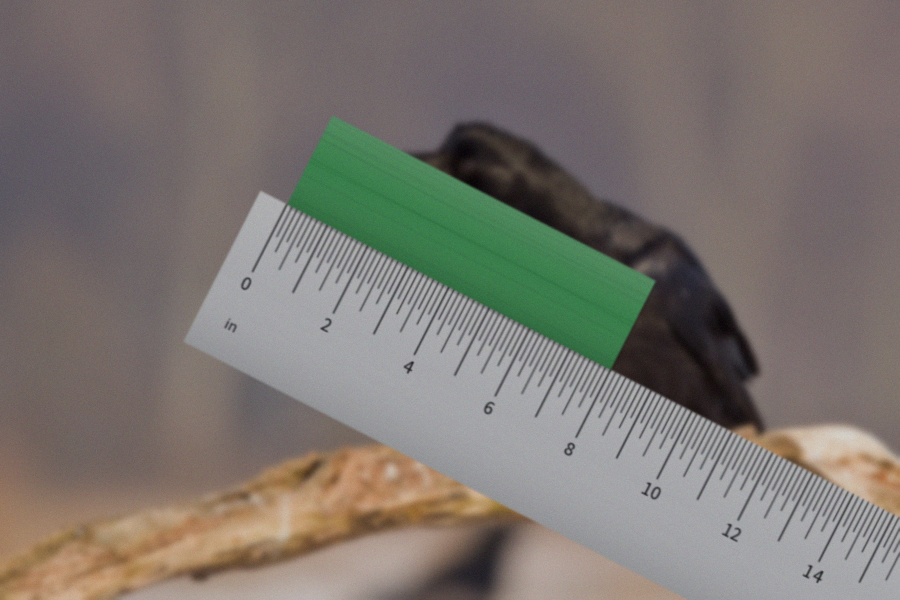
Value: in 8
